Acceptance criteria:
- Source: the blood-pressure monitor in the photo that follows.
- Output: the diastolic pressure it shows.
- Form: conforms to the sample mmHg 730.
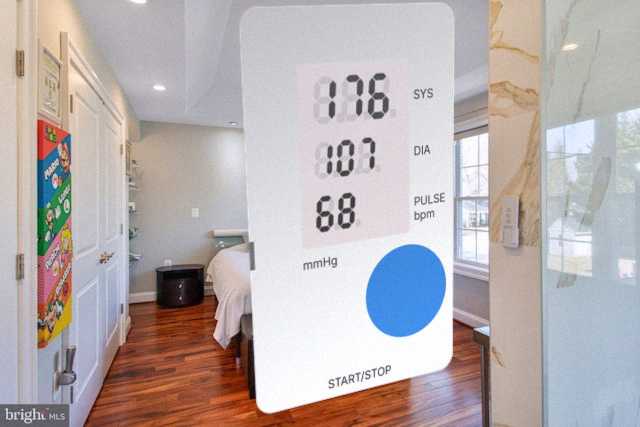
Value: mmHg 107
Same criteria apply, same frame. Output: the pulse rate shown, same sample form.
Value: bpm 68
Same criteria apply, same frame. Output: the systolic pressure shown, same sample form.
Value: mmHg 176
